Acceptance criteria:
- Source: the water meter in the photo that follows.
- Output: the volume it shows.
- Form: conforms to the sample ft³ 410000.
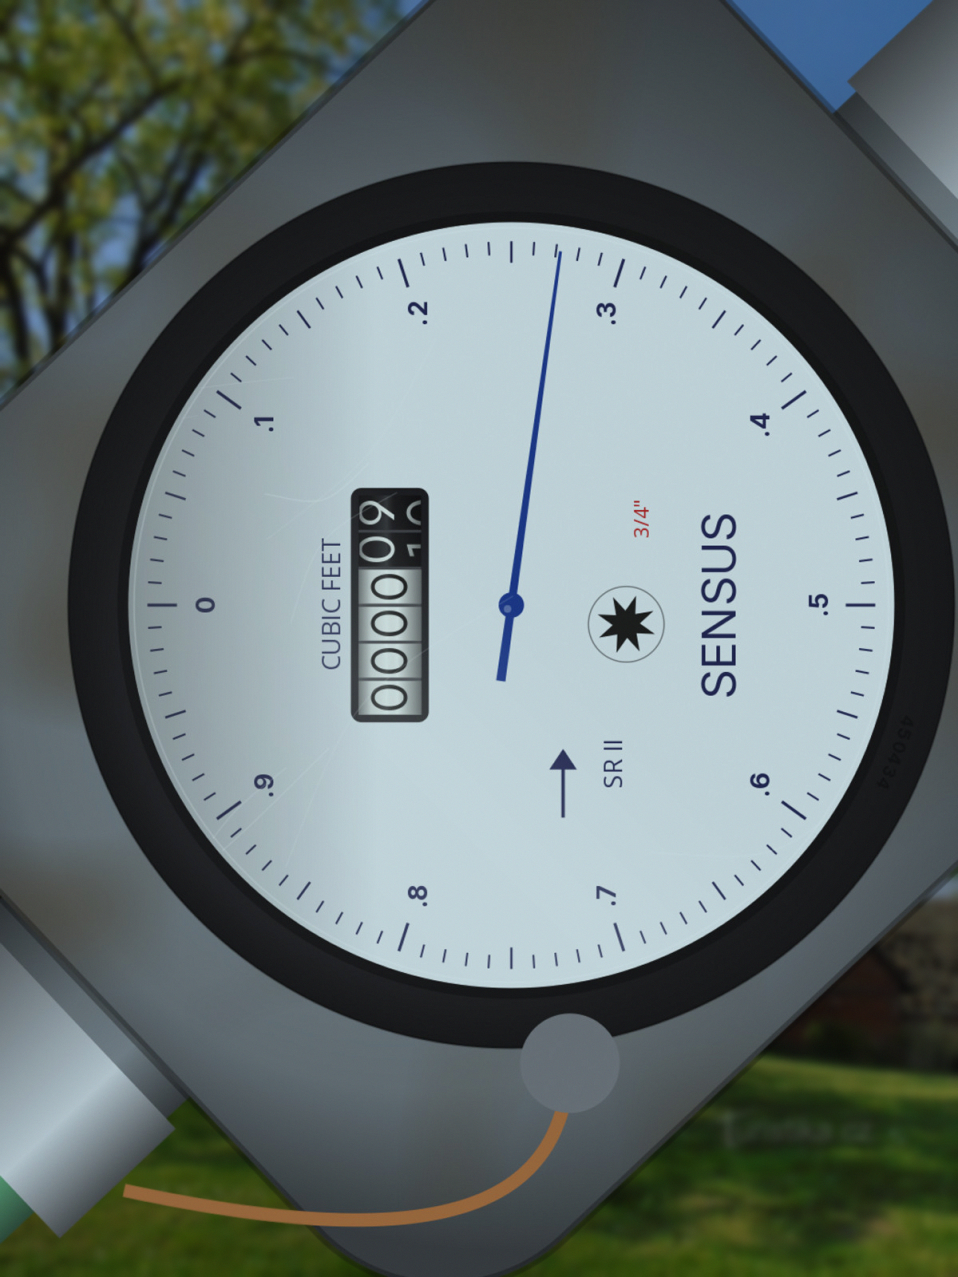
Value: ft³ 9.27
